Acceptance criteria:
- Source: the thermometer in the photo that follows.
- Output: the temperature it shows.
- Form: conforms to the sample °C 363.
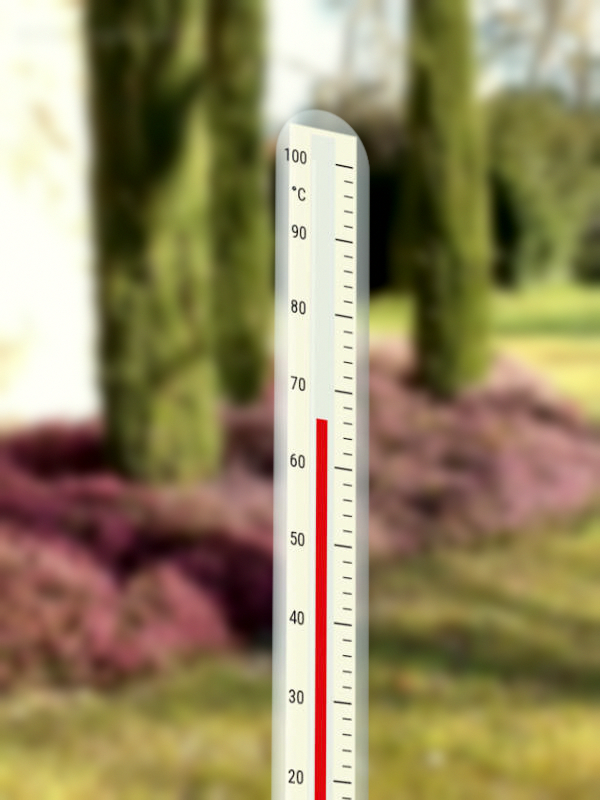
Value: °C 66
